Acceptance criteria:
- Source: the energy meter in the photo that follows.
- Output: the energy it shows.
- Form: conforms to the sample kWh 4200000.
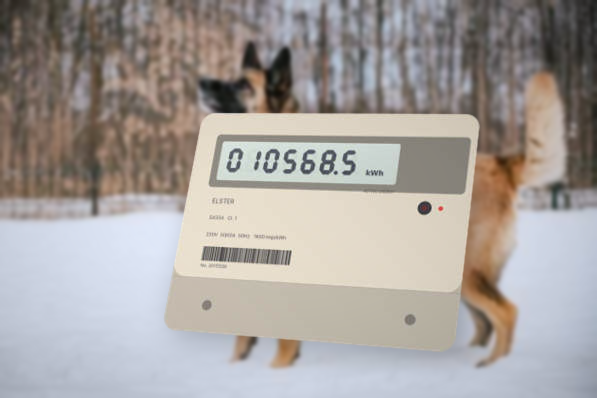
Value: kWh 10568.5
